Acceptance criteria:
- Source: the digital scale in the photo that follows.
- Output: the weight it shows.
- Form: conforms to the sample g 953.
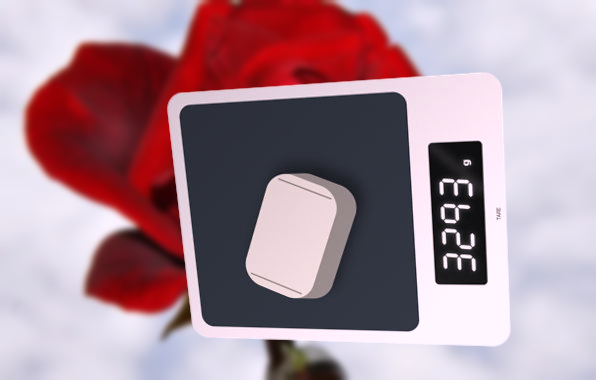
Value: g 3293
